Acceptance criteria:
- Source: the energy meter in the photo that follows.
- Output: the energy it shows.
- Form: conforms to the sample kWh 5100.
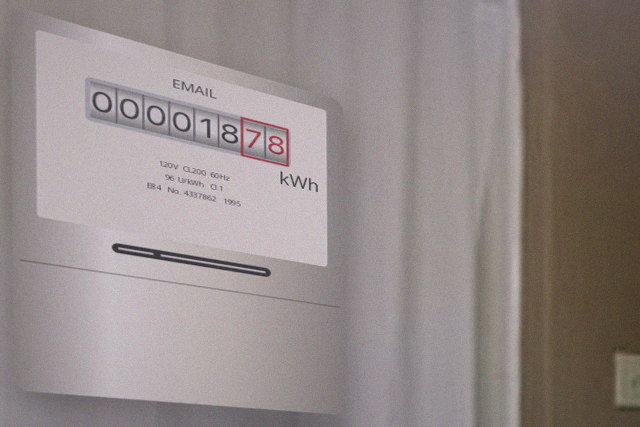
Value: kWh 18.78
